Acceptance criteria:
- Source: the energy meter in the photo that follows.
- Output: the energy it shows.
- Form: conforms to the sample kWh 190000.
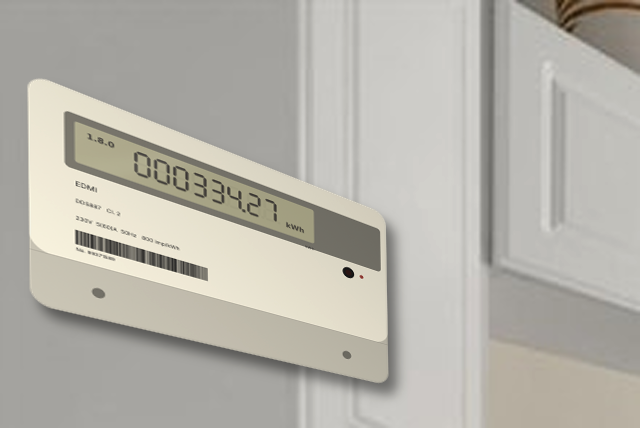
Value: kWh 334.27
